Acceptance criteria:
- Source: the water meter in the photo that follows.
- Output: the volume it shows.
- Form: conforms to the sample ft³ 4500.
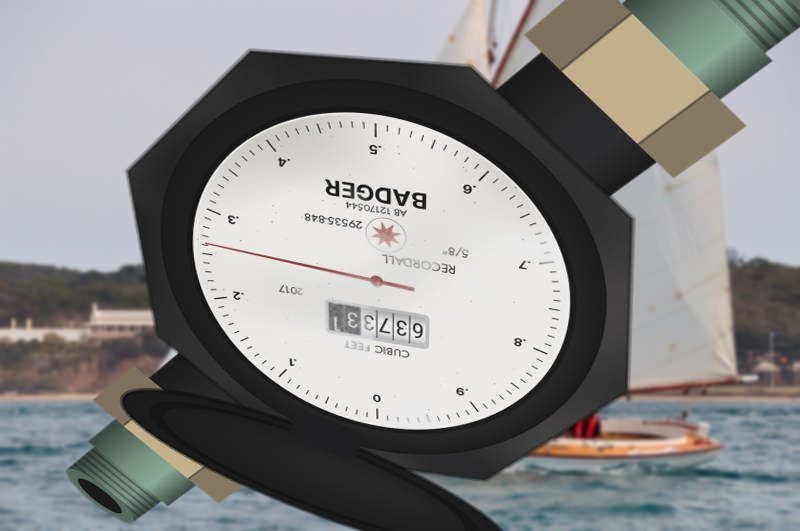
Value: ft³ 637331.26
